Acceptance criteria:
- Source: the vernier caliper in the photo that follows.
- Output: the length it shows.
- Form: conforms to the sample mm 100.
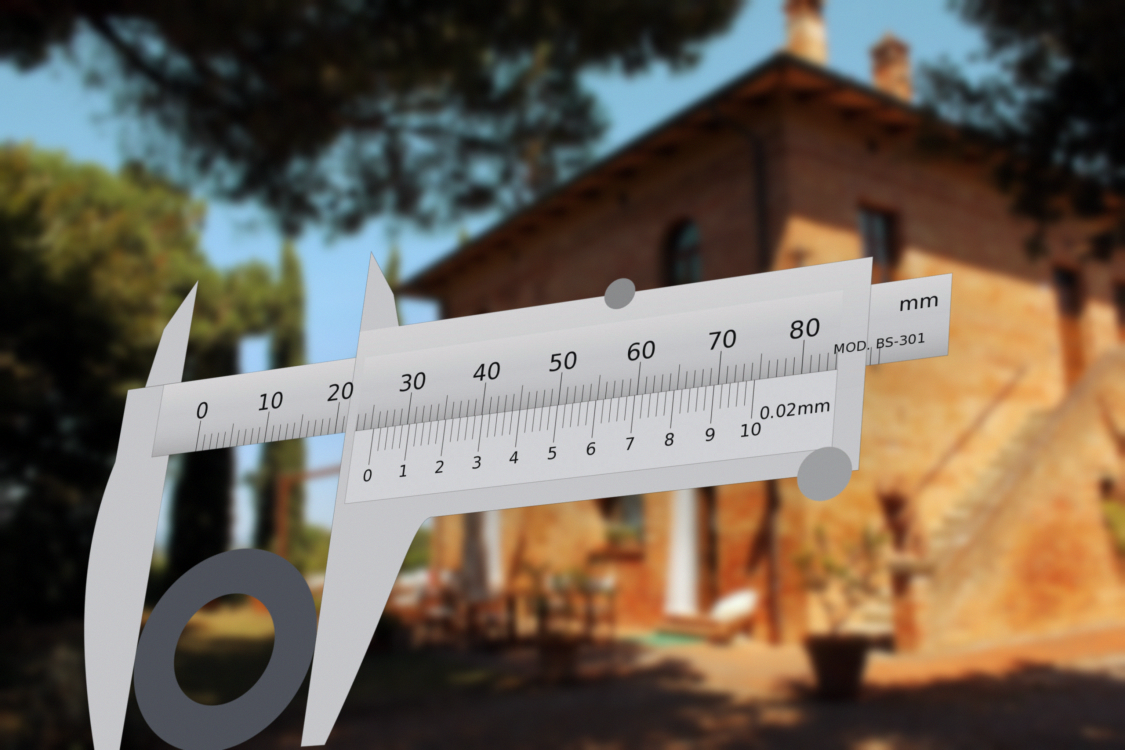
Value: mm 25.4
